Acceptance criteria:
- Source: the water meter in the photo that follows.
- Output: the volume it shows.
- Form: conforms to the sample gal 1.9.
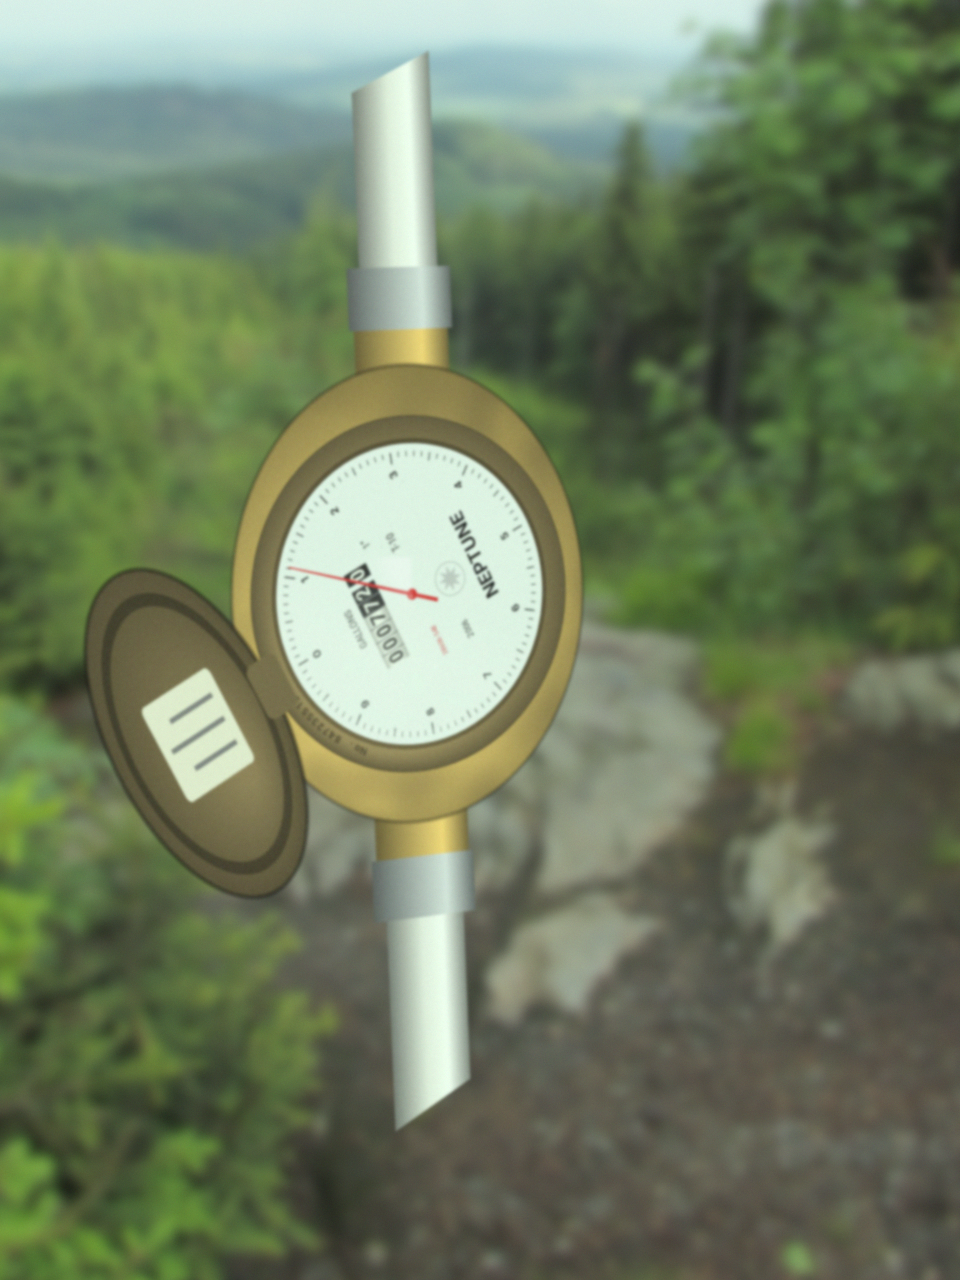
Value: gal 7721.1
